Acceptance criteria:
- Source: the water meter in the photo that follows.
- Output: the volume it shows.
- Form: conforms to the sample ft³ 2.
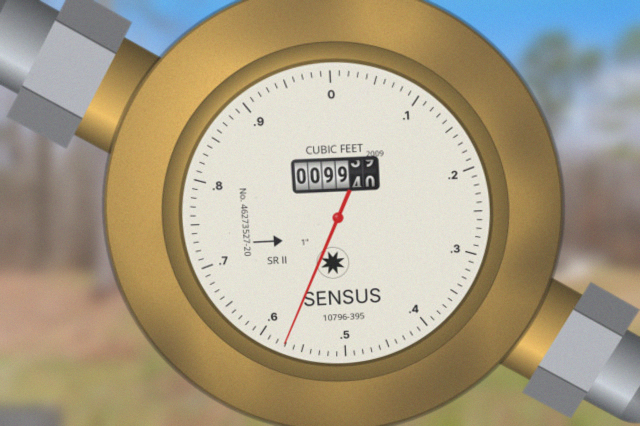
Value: ft³ 9939.57
